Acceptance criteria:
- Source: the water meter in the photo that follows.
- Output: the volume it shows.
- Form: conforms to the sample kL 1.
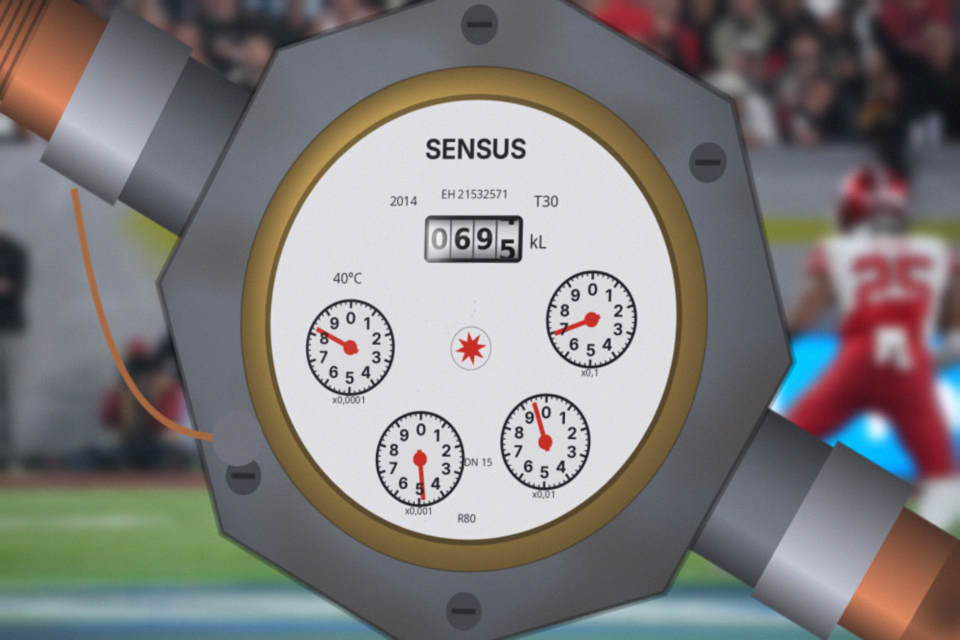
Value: kL 694.6948
